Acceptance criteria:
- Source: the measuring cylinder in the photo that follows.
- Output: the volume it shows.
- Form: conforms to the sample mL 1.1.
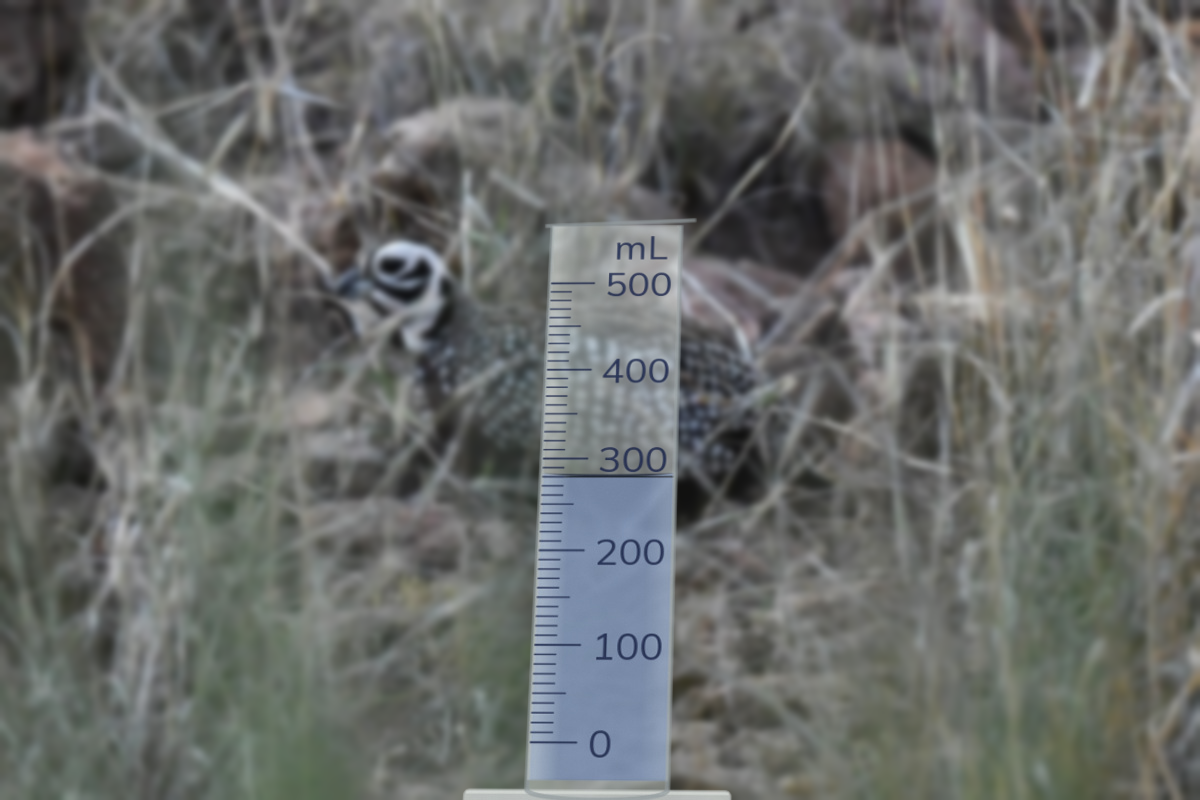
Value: mL 280
